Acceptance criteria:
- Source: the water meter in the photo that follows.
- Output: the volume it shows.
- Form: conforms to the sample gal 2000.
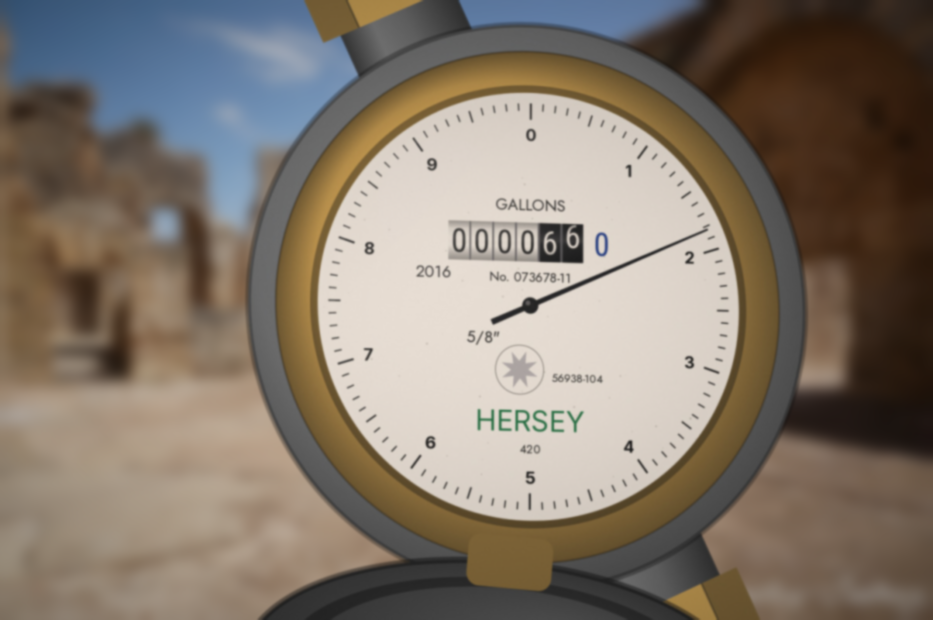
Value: gal 661.8
